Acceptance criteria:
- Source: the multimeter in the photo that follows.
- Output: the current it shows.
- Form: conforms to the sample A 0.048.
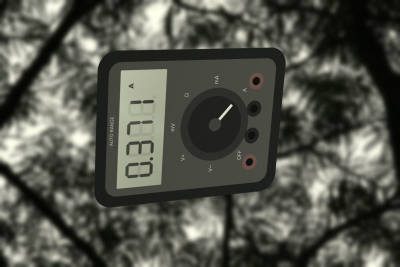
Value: A 0.371
